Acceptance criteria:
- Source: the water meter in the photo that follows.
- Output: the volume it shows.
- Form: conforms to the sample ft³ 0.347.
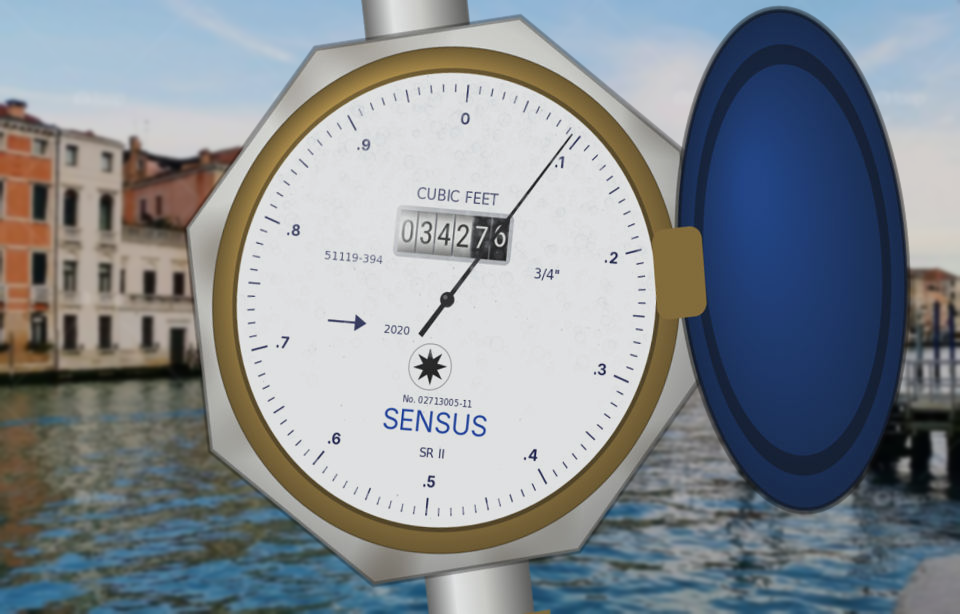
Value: ft³ 34276.09
